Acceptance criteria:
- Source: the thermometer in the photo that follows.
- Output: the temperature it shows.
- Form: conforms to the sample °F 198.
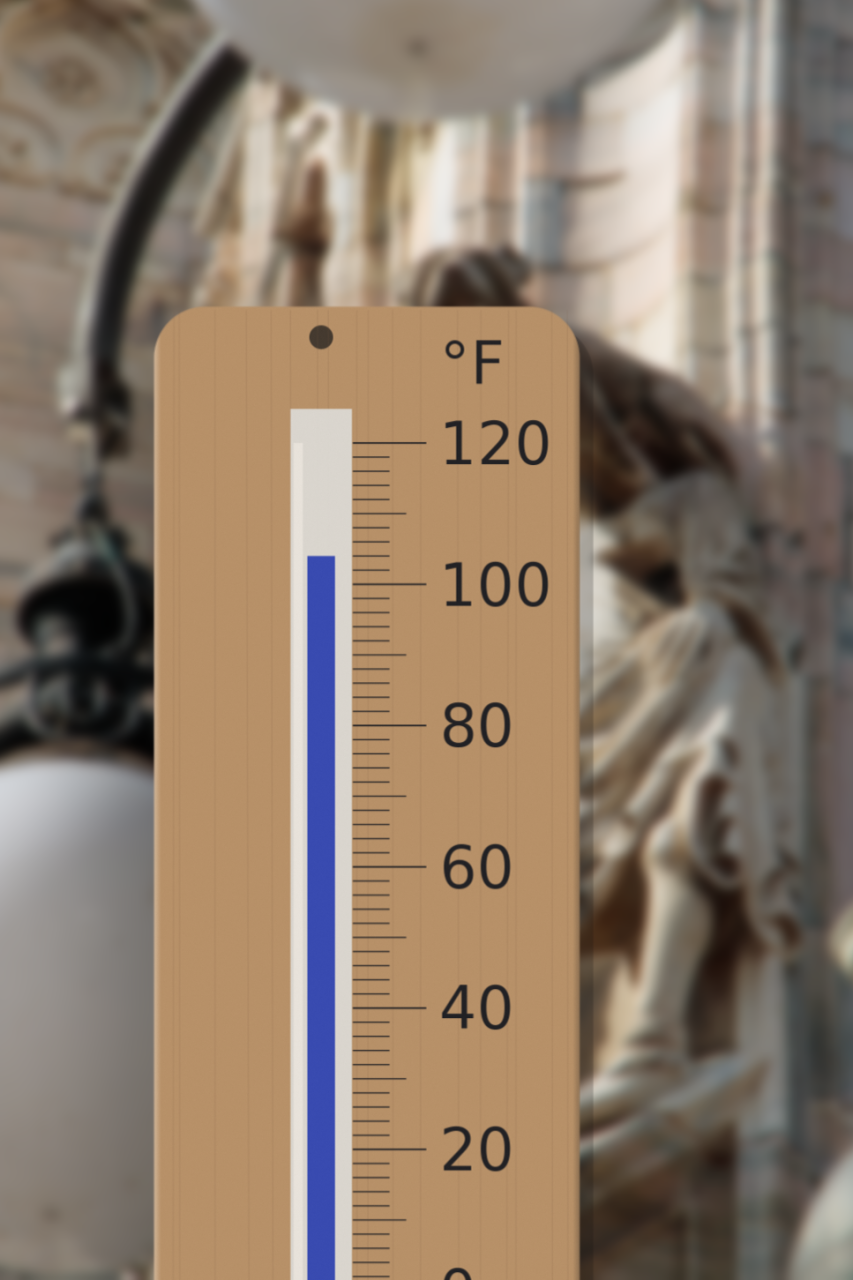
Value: °F 104
